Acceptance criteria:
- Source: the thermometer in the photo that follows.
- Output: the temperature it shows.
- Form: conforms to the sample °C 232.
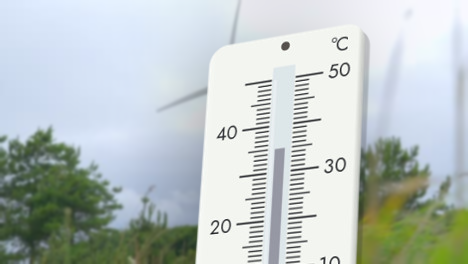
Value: °C 35
